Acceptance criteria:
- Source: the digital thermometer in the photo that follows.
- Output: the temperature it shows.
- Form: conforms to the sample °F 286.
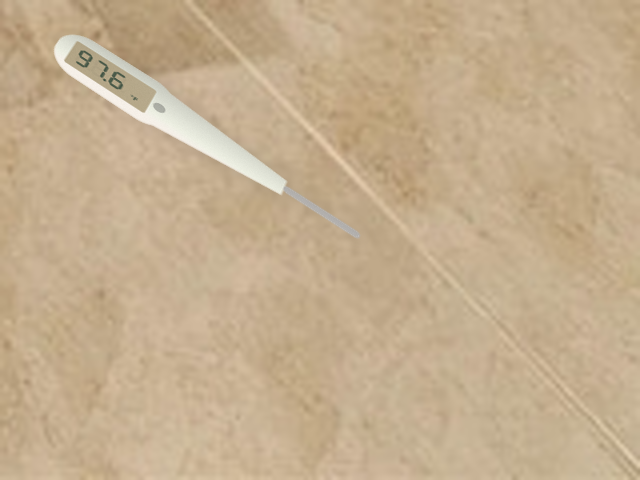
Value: °F 97.6
